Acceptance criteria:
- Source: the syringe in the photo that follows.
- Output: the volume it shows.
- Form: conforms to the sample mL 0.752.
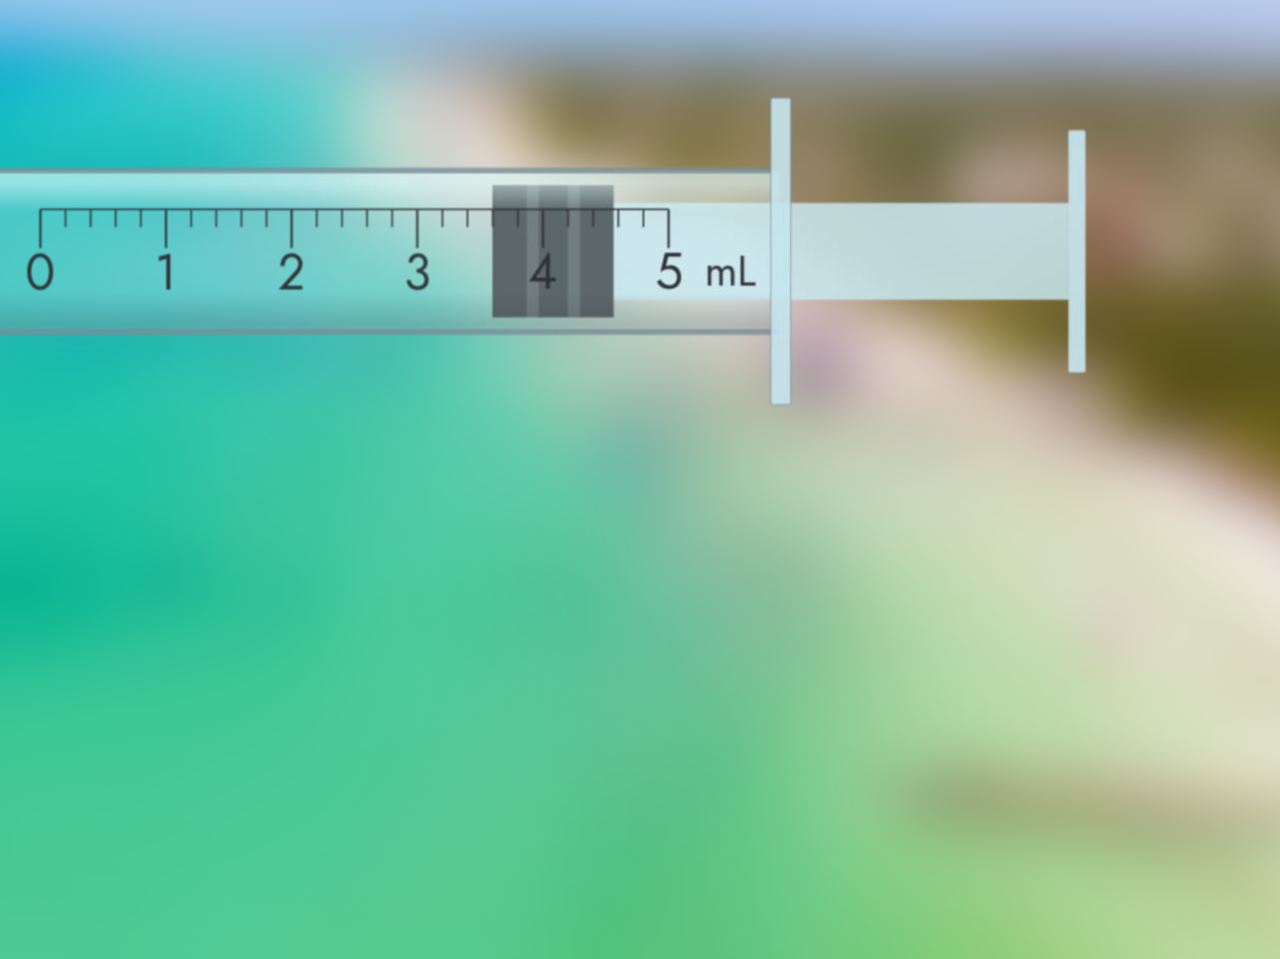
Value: mL 3.6
